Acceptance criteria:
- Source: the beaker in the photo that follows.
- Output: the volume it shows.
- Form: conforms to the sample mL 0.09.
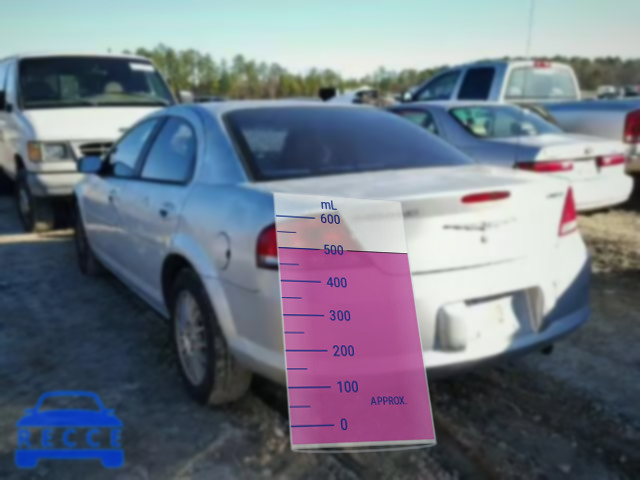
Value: mL 500
